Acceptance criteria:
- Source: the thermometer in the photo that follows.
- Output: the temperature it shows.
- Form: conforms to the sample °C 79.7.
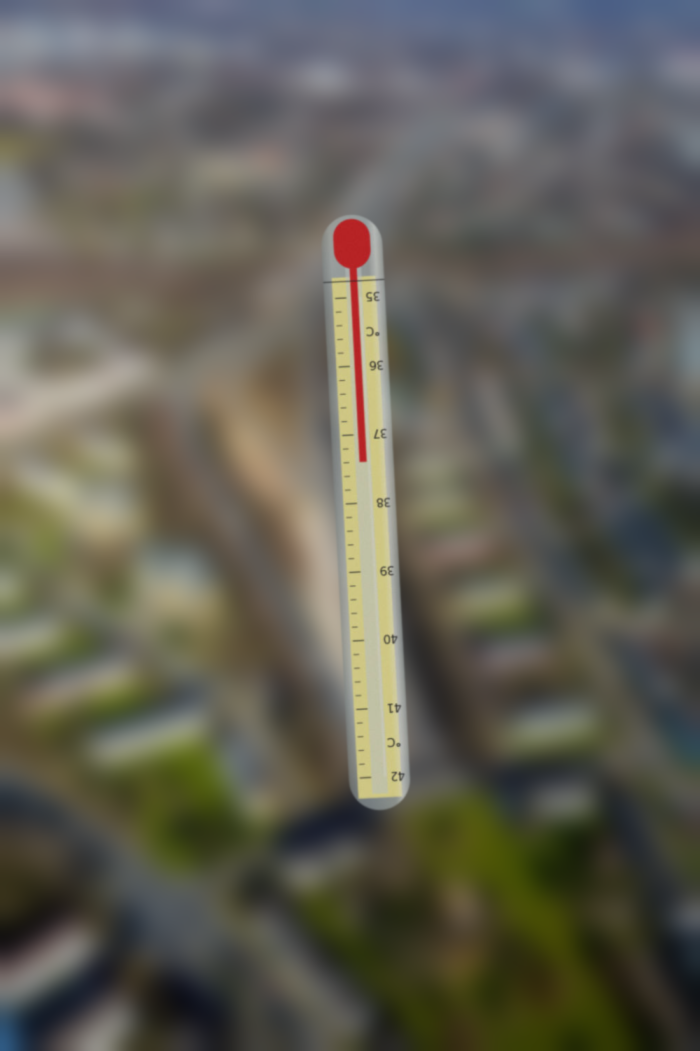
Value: °C 37.4
